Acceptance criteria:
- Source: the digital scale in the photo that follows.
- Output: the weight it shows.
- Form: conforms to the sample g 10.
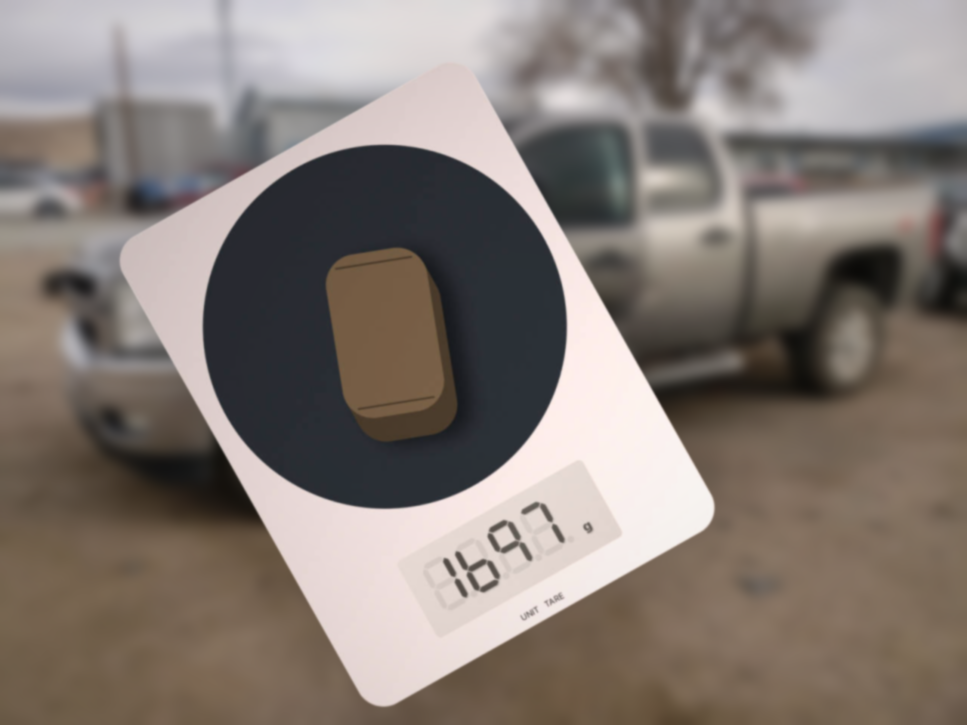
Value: g 1697
